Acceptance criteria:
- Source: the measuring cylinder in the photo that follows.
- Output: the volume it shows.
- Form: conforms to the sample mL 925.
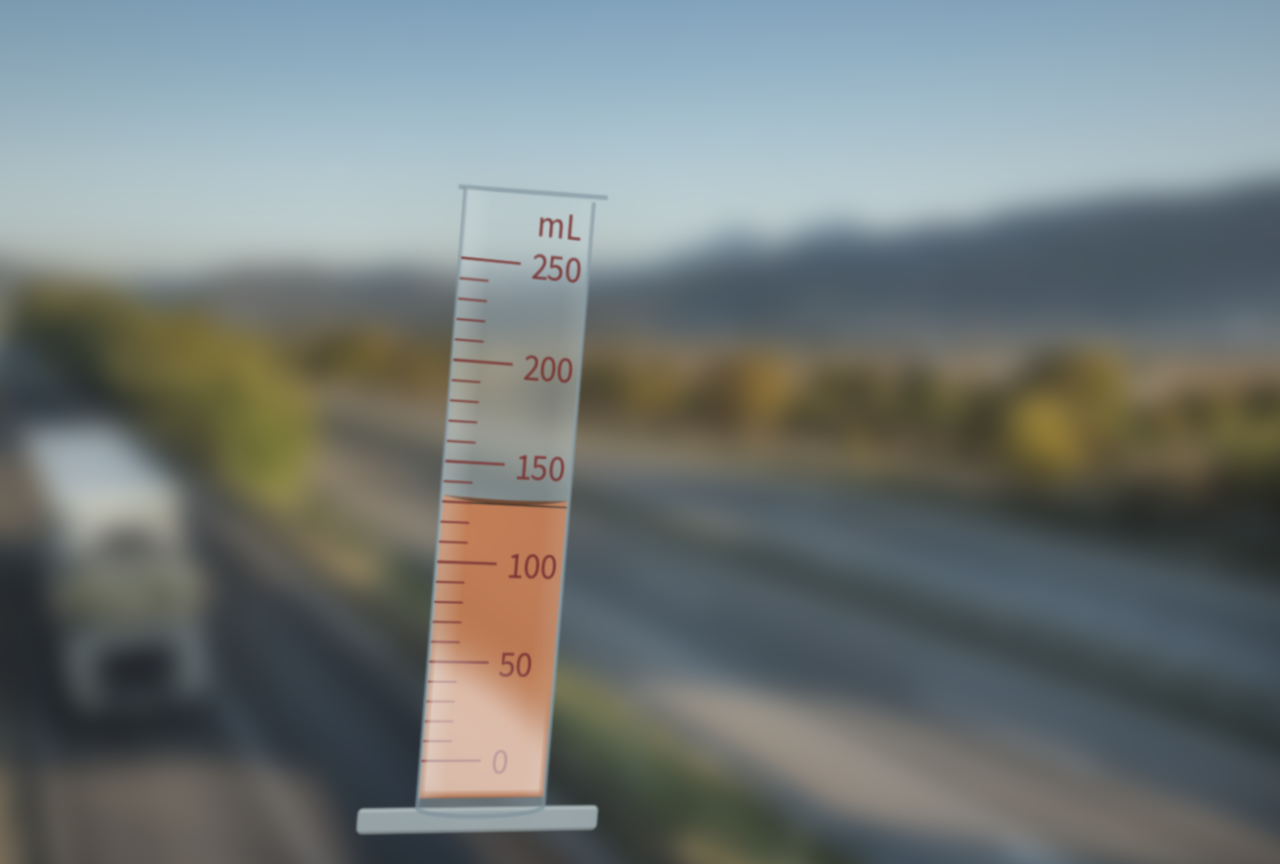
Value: mL 130
